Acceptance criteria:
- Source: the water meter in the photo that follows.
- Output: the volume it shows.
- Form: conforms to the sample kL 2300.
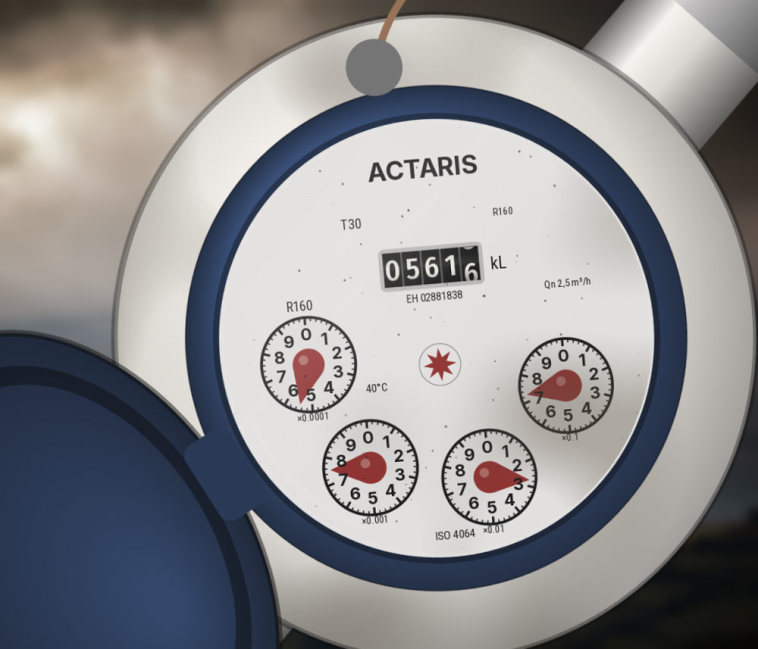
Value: kL 5615.7275
